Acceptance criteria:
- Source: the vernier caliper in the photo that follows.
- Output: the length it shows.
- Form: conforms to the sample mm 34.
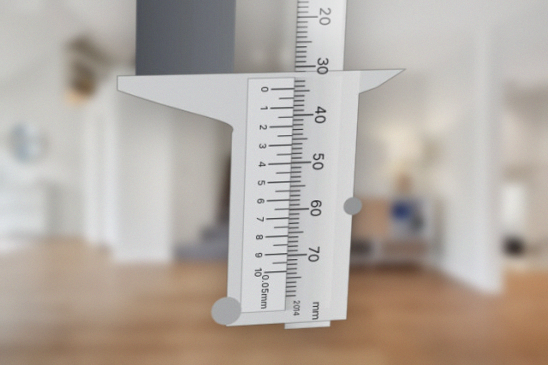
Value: mm 34.5
